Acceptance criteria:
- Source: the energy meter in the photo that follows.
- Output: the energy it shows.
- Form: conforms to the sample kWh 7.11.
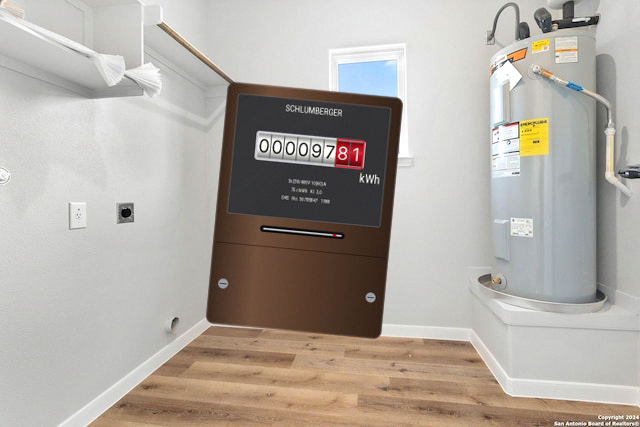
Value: kWh 97.81
